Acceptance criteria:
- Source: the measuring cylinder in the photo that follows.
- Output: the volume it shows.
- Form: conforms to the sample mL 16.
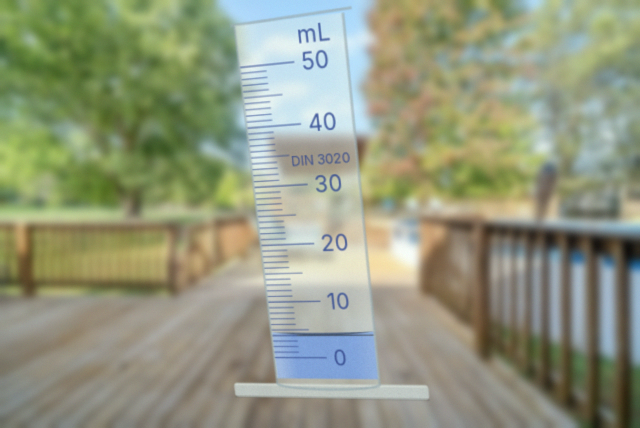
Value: mL 4
